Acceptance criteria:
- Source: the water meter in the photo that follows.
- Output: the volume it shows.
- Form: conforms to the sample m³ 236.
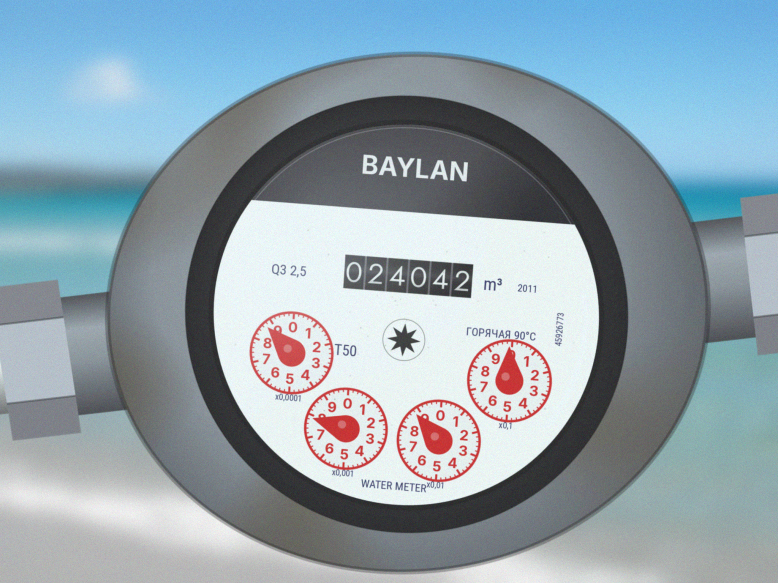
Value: m³ 24041.9878
